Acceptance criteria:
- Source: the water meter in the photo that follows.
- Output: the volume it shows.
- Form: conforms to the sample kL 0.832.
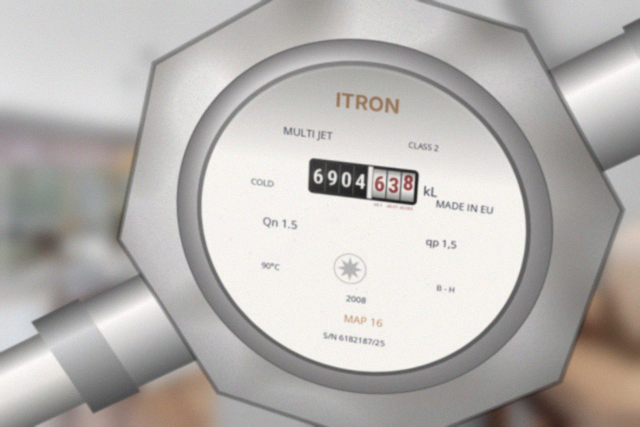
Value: kL 6904.638
